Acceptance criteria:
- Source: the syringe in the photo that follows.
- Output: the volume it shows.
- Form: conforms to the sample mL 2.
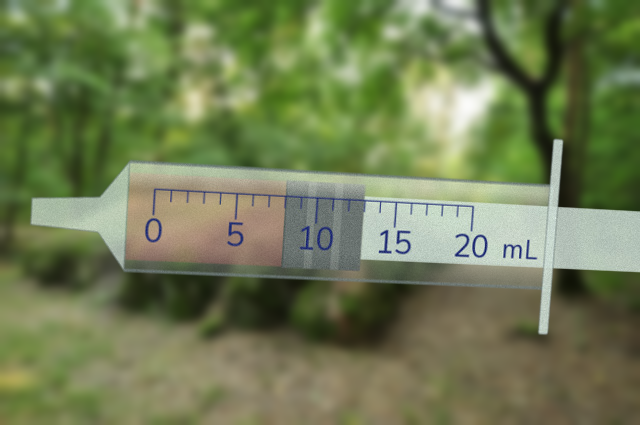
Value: mL 8
